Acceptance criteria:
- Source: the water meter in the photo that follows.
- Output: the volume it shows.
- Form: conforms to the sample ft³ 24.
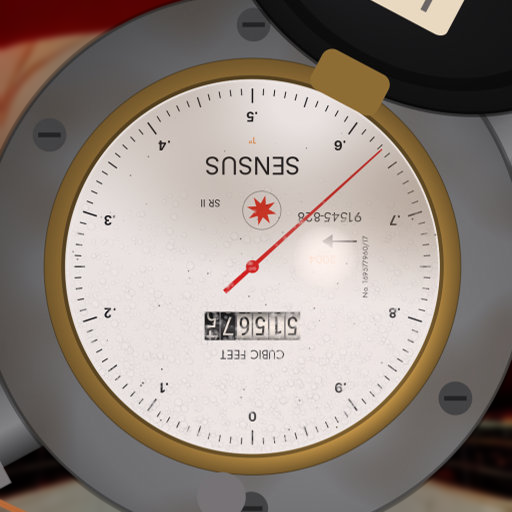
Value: ft³ 515674.63
